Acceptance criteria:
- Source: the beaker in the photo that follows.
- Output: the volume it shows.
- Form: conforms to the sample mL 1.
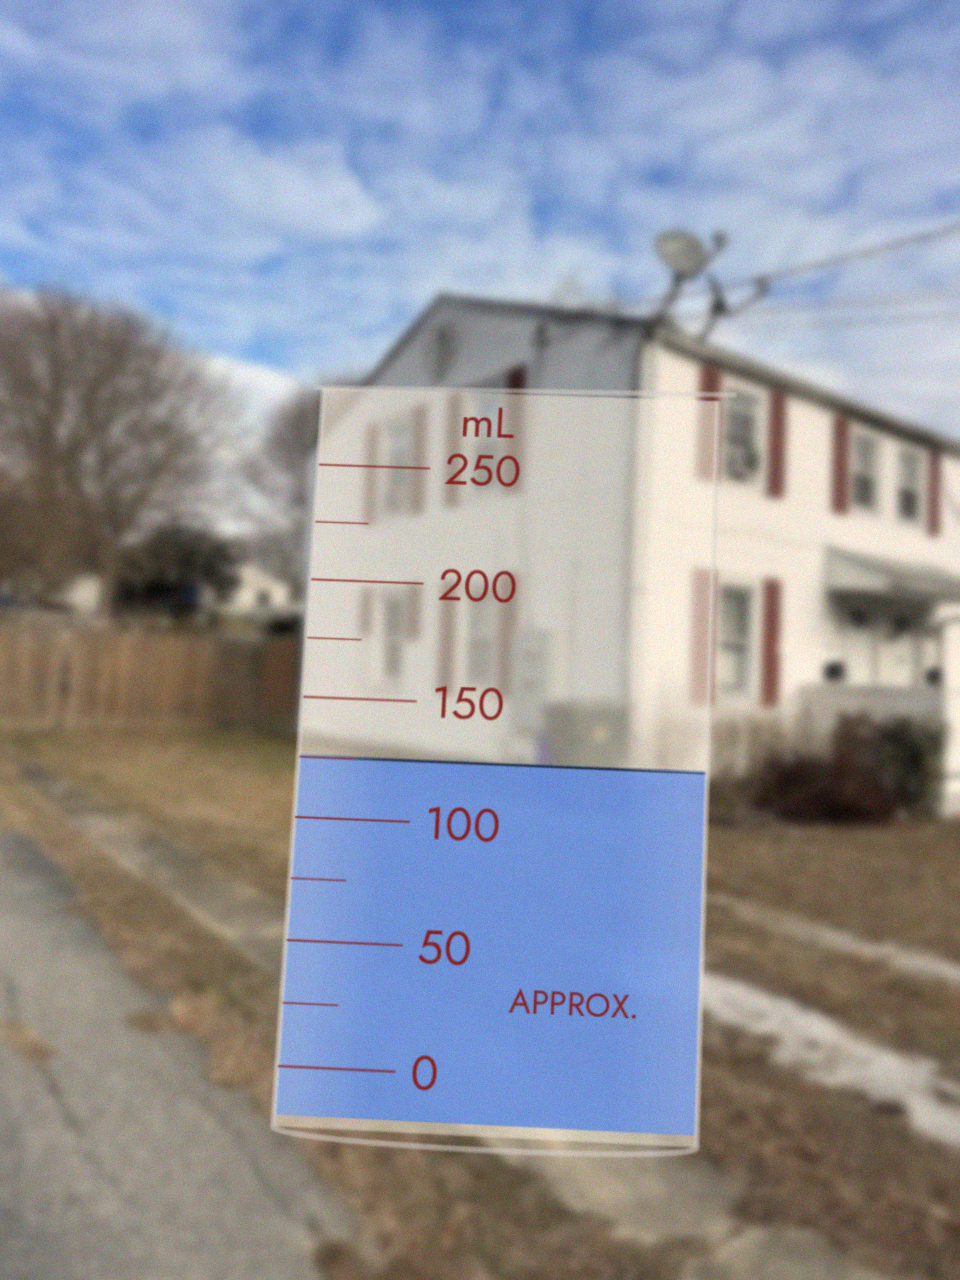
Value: mL 125
